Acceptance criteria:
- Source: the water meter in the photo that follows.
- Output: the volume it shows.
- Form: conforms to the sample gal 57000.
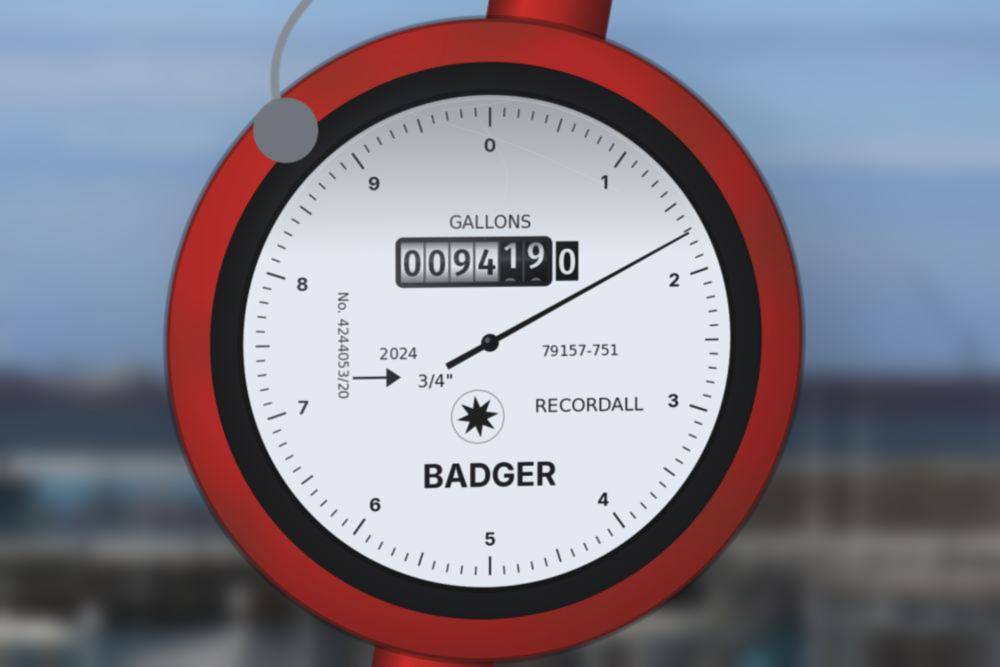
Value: gal 94191.7
